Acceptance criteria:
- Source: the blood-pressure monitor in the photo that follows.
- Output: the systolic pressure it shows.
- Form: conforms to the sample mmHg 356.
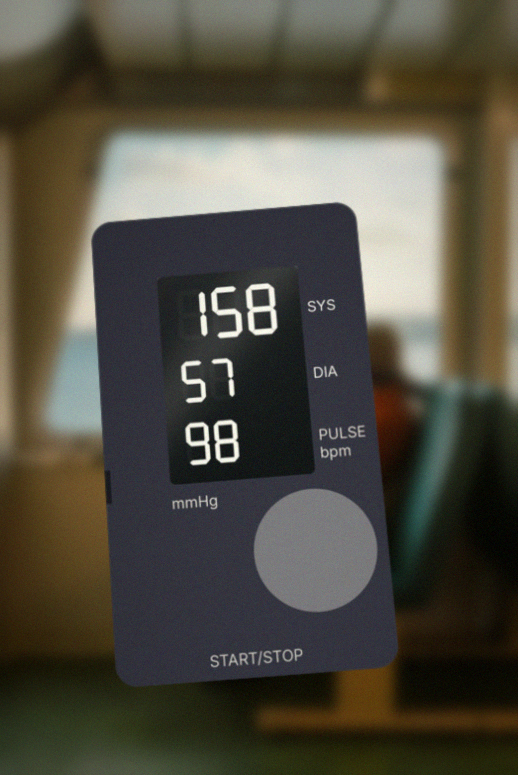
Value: mmHg 158
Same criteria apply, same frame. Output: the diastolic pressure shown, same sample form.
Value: mmHg 57
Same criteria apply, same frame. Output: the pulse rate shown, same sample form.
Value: bpm 98
